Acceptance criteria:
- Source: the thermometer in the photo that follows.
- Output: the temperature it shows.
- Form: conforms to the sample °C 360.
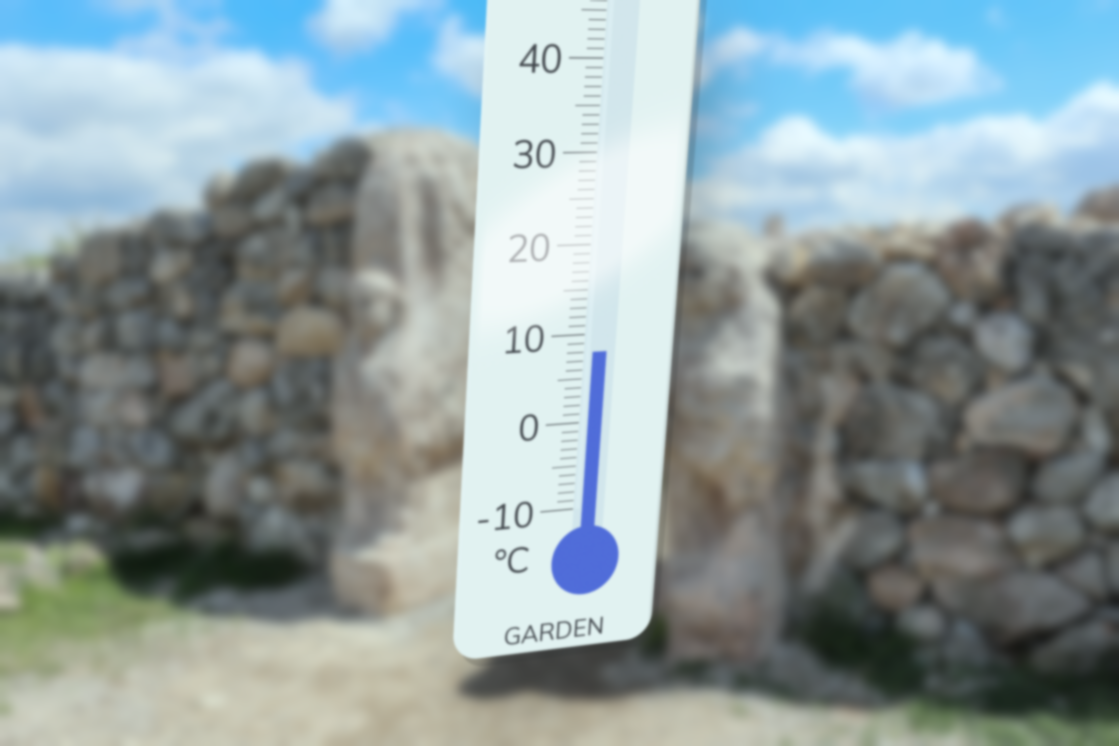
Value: °C 8
